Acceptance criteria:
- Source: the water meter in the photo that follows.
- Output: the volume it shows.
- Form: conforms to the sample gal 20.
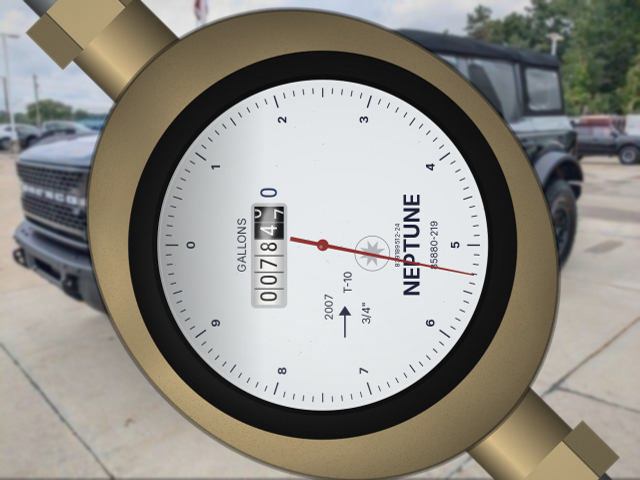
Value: gal 78465.3
